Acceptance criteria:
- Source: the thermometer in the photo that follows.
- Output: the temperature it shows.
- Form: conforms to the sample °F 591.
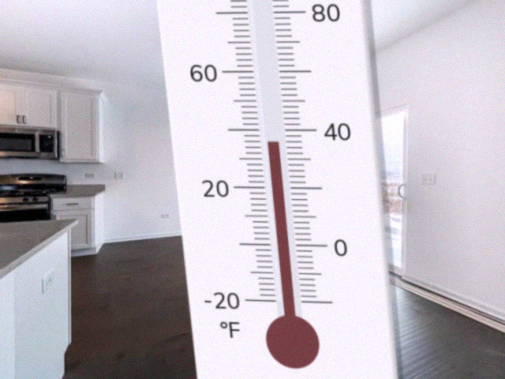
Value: °F 36
